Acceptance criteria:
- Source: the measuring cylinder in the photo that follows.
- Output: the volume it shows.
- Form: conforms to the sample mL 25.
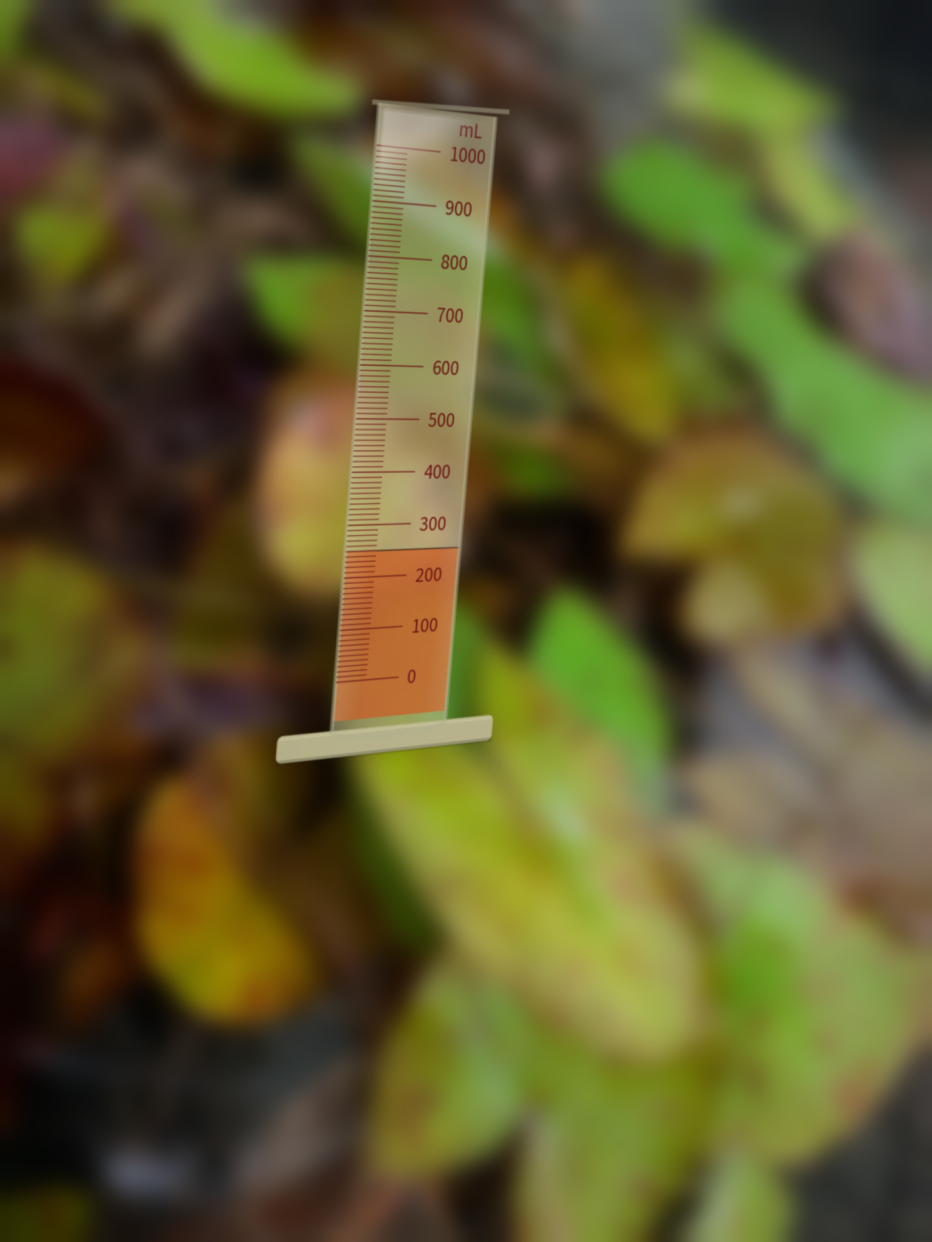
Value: mL 250
